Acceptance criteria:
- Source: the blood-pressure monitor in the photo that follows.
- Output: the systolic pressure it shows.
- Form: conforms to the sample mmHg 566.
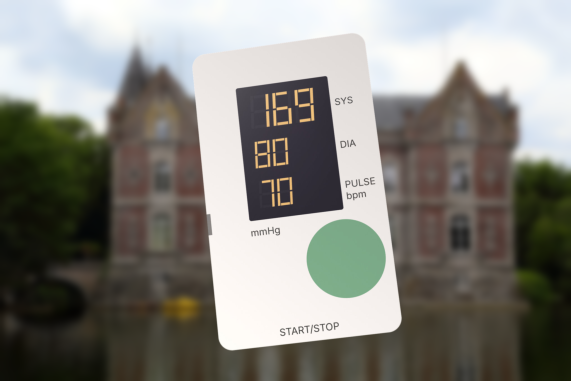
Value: mmHg 169
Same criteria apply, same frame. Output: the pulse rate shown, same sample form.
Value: bpm 70
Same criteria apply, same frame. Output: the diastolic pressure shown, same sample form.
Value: mmHg 80
